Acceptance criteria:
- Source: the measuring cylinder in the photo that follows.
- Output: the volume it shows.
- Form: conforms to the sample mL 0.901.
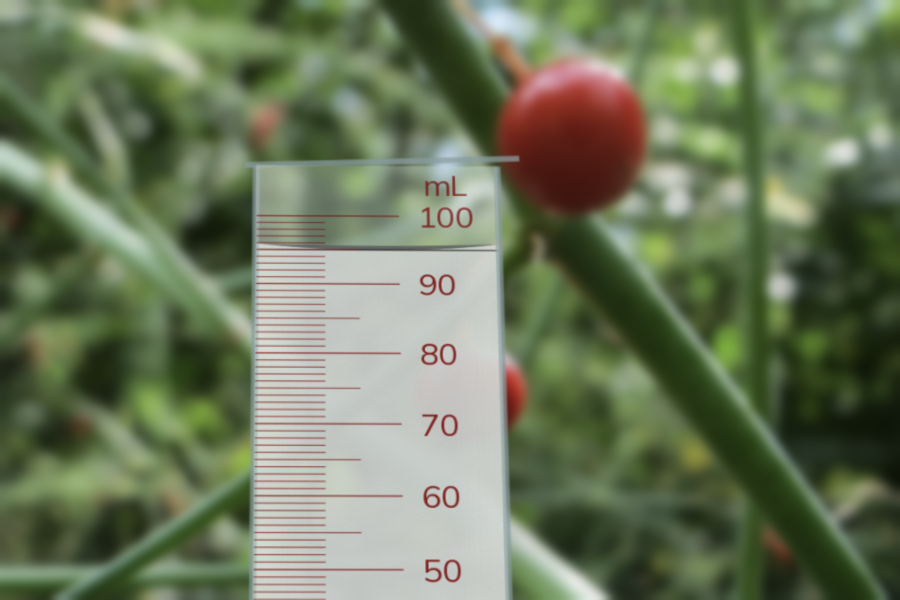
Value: mL 95
